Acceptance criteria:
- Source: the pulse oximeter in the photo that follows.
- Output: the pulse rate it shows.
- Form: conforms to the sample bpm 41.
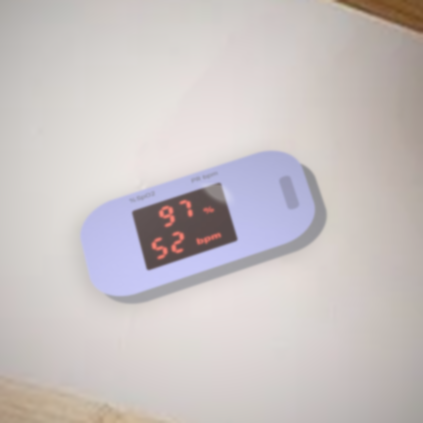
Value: bpm 52
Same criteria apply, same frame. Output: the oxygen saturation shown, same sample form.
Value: % 97
